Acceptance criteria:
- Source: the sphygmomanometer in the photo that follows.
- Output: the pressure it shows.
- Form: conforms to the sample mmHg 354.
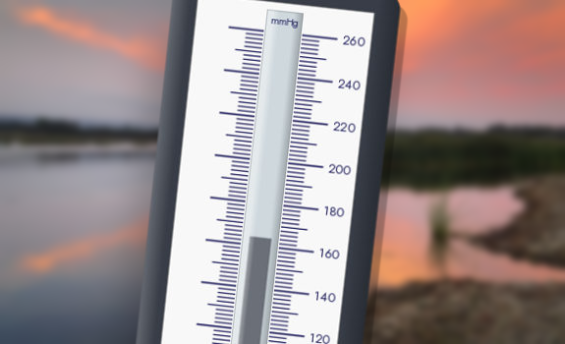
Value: mmHg 164
